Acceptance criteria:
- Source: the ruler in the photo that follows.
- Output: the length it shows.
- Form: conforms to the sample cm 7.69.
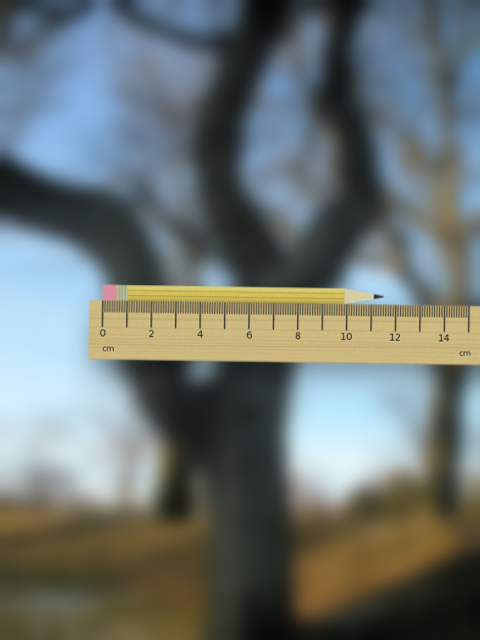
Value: cm 11.5
